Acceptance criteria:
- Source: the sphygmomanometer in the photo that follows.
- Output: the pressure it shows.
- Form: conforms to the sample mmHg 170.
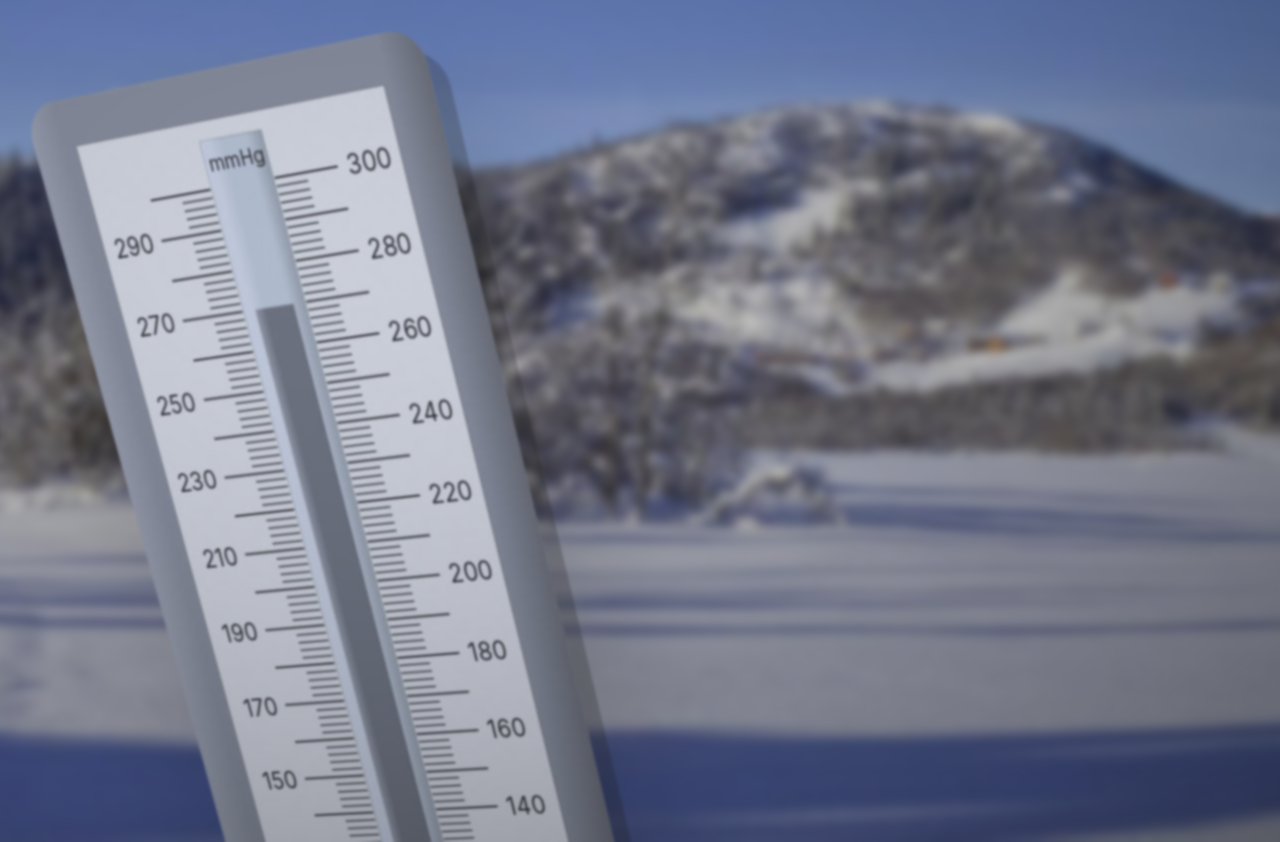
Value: mmHg 270
